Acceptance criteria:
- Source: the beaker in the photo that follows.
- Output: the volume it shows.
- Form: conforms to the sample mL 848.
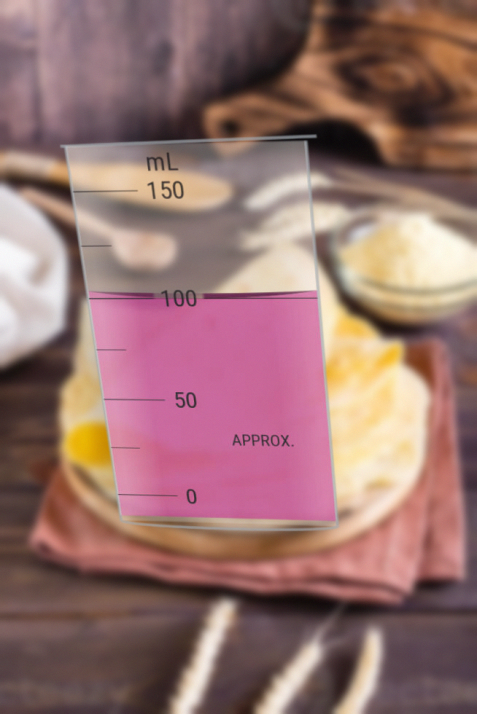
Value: mL 100
